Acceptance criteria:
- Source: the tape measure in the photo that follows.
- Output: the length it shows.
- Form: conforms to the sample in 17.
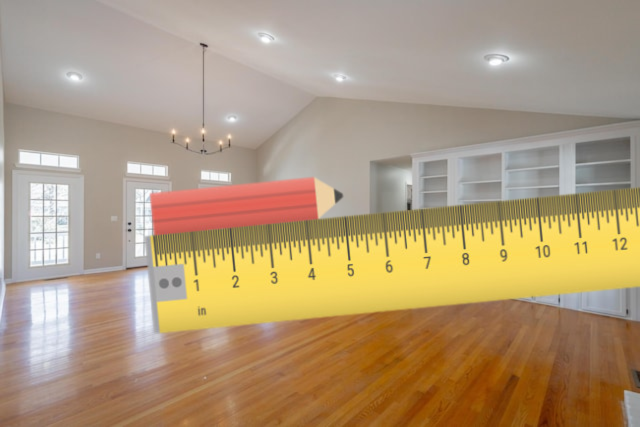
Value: in 5
